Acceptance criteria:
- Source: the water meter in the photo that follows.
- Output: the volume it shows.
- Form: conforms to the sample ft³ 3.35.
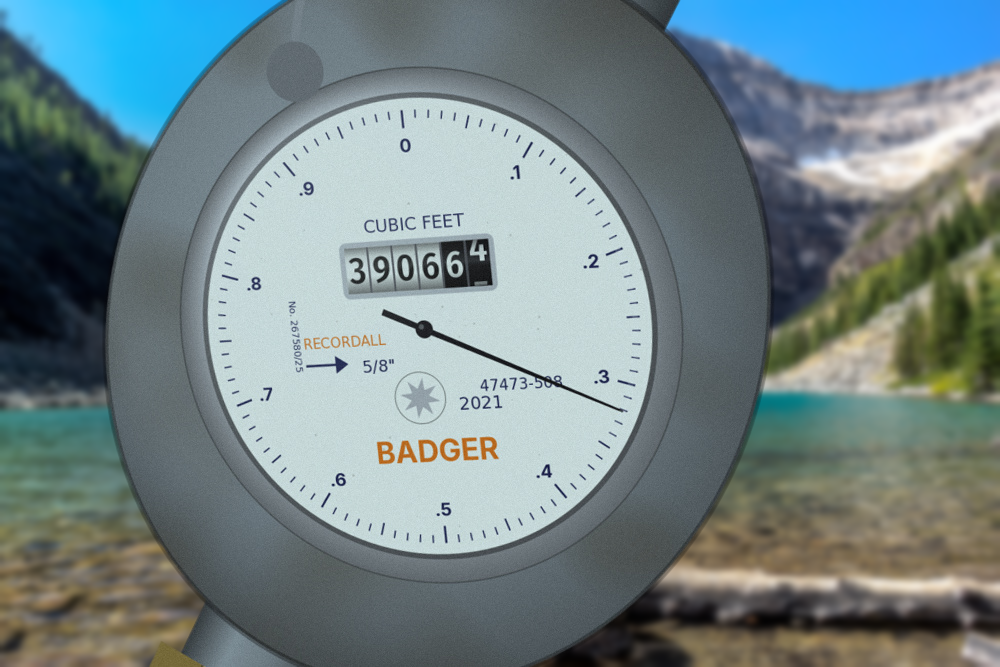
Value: ft³ 390664.32
